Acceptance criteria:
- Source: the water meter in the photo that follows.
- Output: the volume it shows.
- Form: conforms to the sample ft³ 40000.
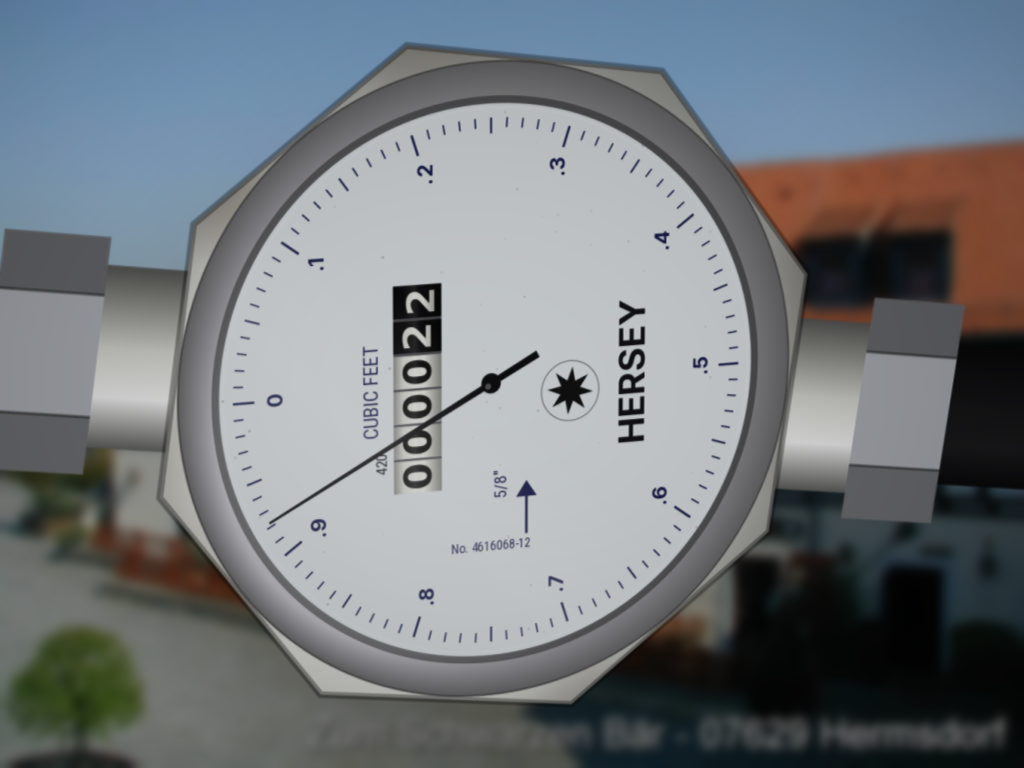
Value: ft³ 21.92
